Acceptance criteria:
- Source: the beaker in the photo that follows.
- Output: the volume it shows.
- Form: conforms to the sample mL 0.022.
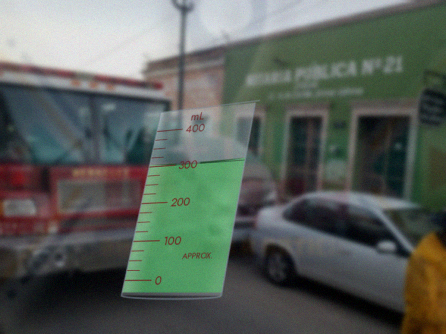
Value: mL 300
